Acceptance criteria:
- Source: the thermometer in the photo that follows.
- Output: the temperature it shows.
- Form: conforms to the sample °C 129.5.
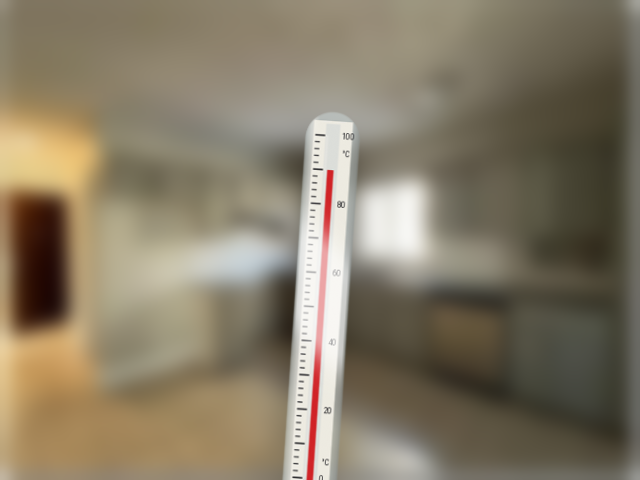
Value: °C 90
